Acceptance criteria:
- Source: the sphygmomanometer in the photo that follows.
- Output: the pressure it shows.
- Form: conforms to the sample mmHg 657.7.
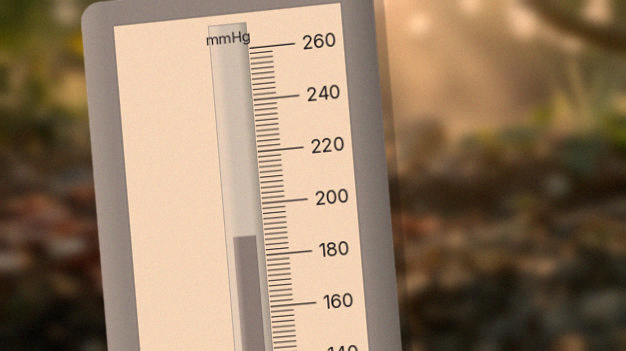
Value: mmHg 188
